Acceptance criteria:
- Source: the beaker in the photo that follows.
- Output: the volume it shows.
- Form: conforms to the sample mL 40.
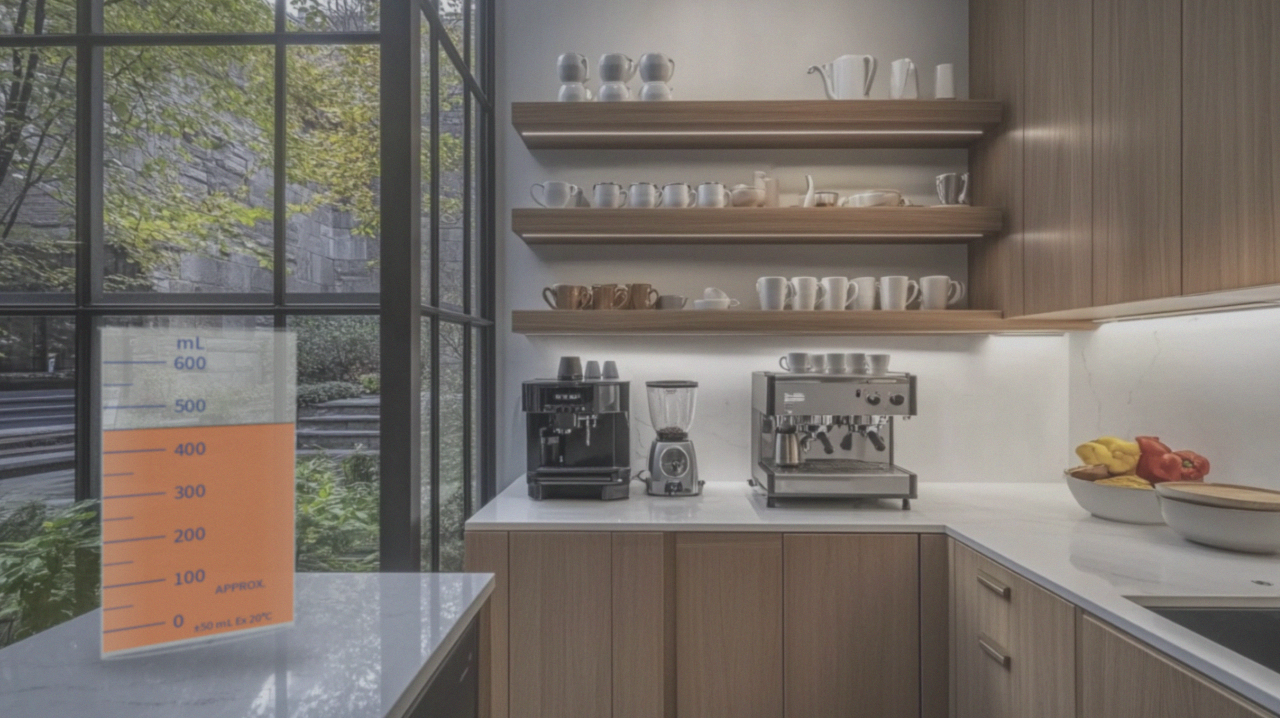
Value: mL 450
